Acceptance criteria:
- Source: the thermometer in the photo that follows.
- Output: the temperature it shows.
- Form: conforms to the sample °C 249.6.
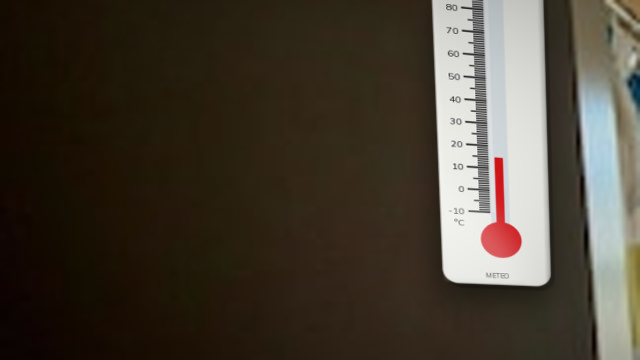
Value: °C 15
